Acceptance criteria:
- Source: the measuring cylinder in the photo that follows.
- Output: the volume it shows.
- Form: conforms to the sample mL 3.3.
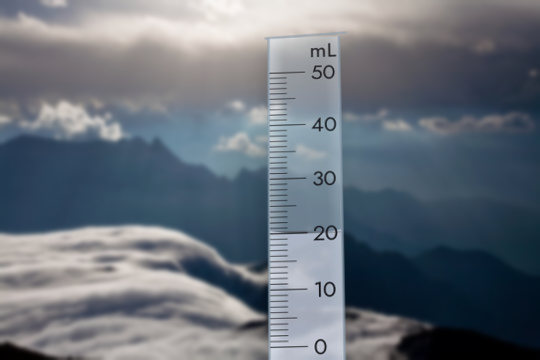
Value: mL 20
